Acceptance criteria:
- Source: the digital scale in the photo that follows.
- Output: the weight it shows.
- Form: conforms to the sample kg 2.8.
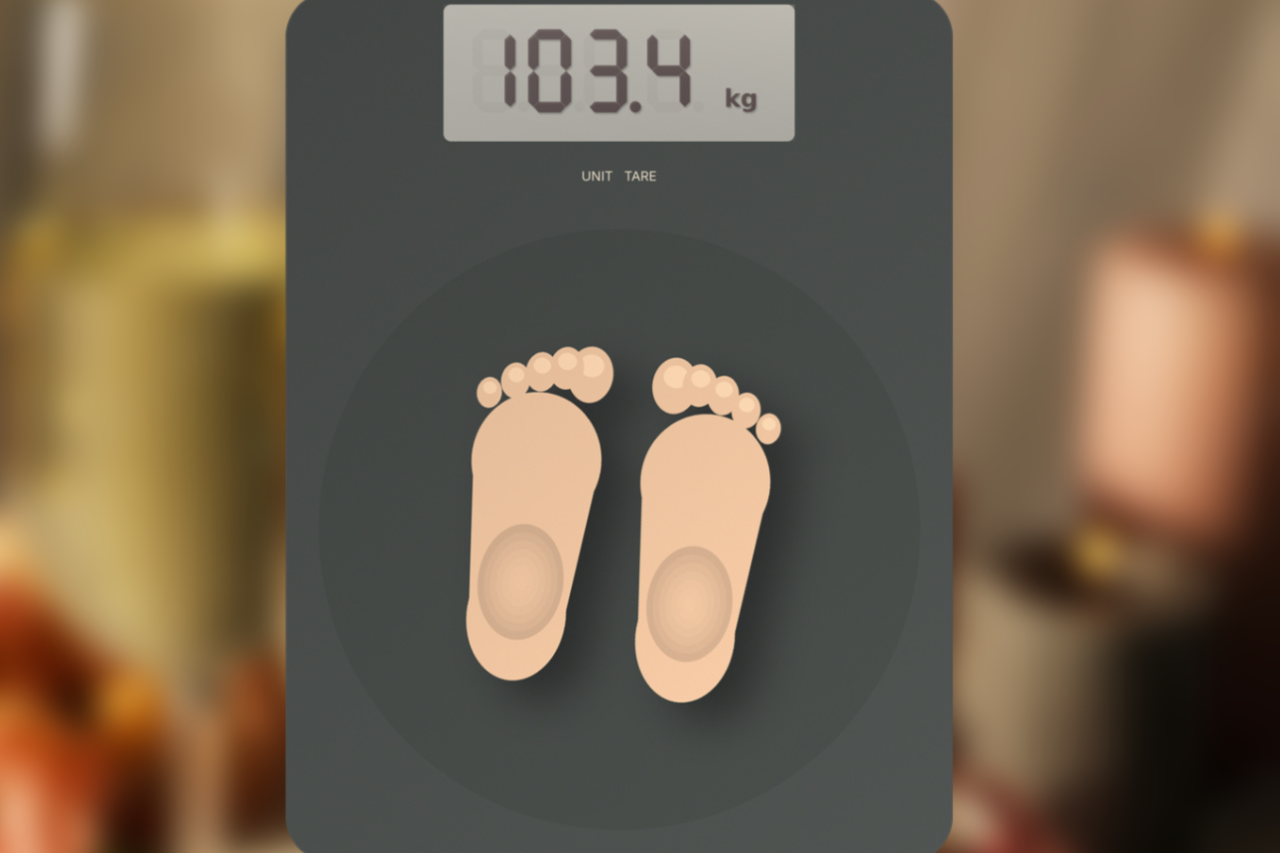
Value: kg 103.4
